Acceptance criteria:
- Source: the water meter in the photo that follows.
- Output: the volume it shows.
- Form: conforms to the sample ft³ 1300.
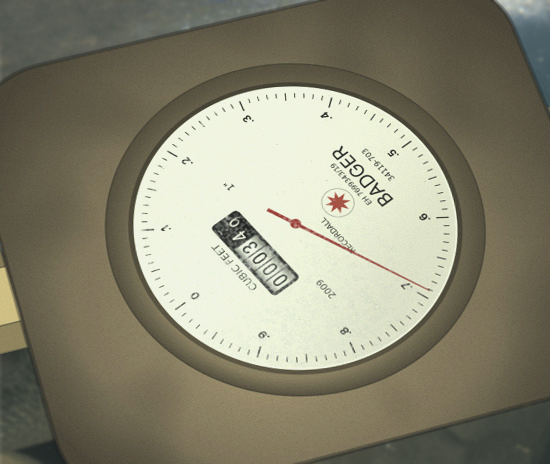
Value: ft³ 348.69
